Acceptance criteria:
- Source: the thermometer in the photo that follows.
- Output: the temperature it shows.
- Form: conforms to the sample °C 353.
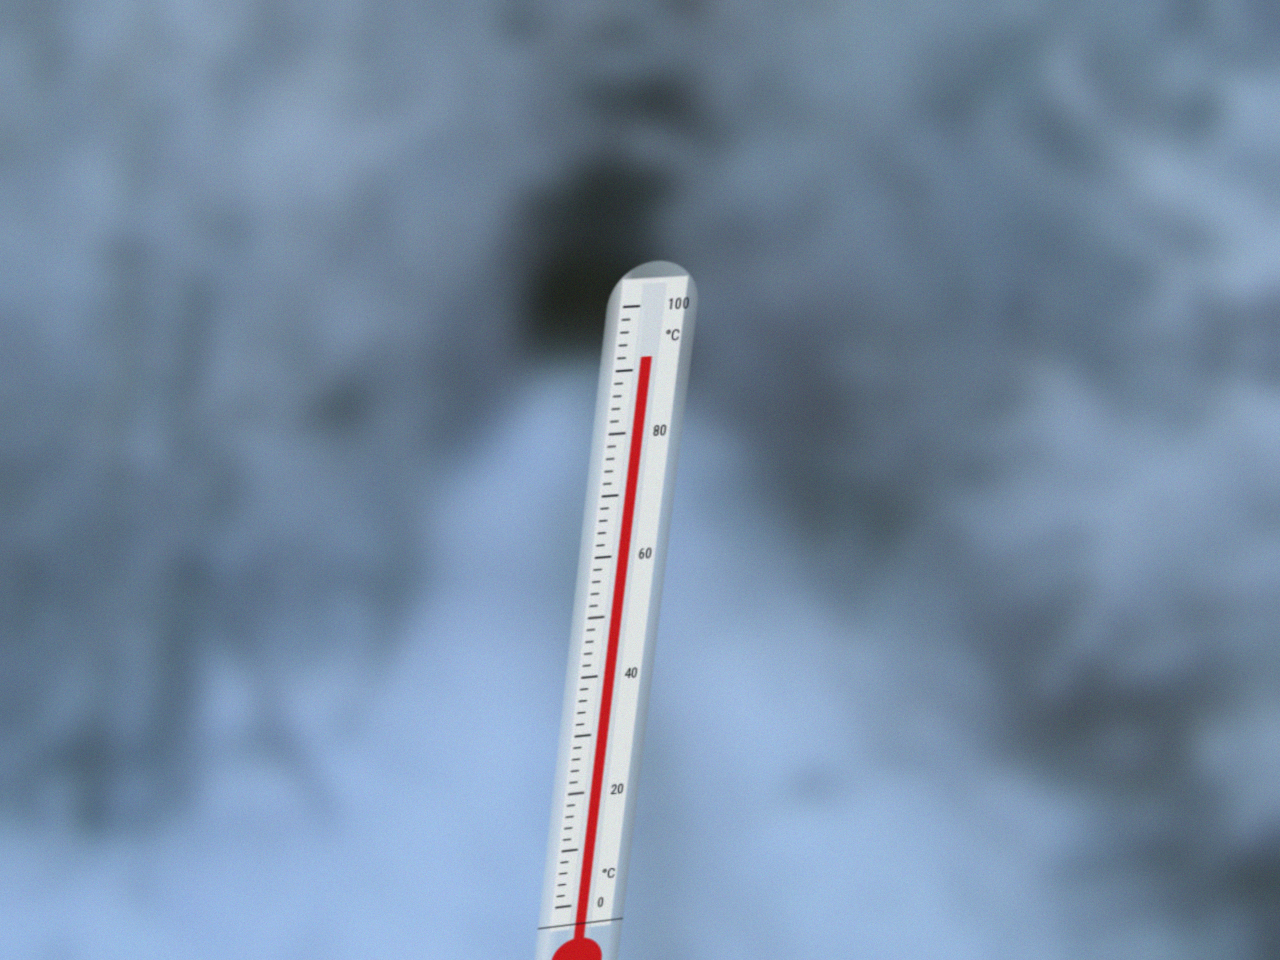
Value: °C 92
